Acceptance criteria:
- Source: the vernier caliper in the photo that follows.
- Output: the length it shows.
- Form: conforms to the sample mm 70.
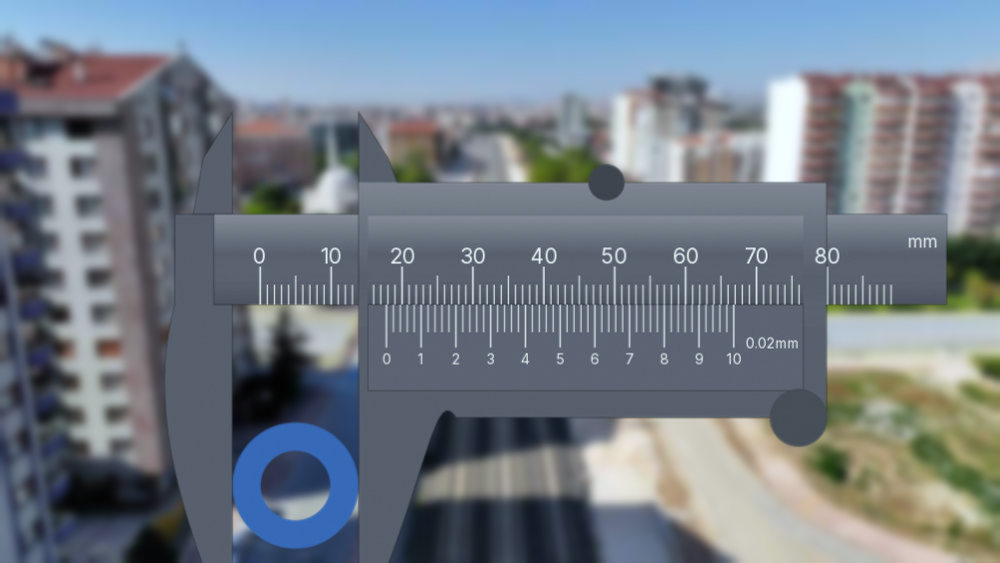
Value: mm 17.8
